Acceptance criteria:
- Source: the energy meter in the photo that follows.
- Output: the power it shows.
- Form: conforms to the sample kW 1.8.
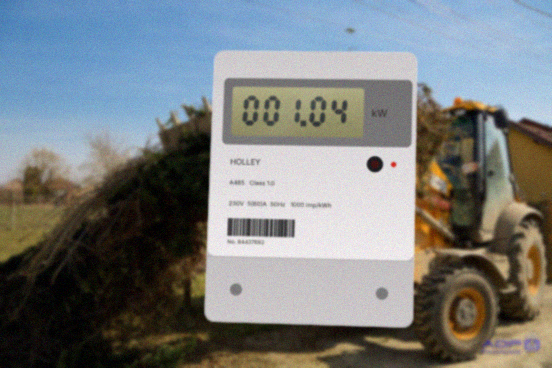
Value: kW 1.04
